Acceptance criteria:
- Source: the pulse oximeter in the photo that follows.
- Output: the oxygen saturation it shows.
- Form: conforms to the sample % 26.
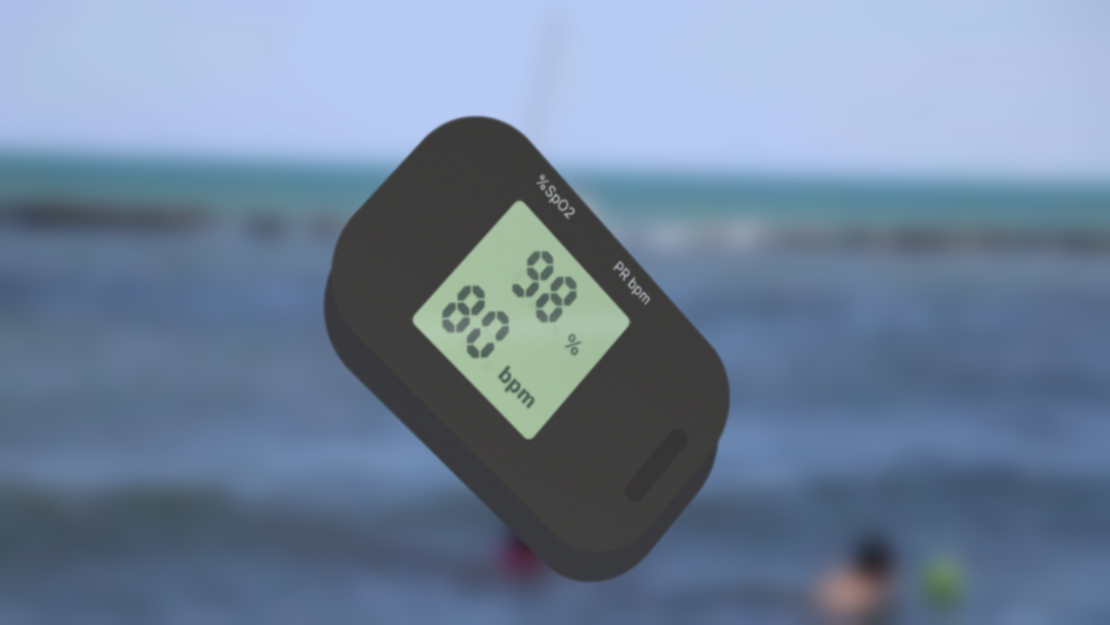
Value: % 98
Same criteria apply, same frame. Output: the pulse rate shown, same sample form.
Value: bpm 80
